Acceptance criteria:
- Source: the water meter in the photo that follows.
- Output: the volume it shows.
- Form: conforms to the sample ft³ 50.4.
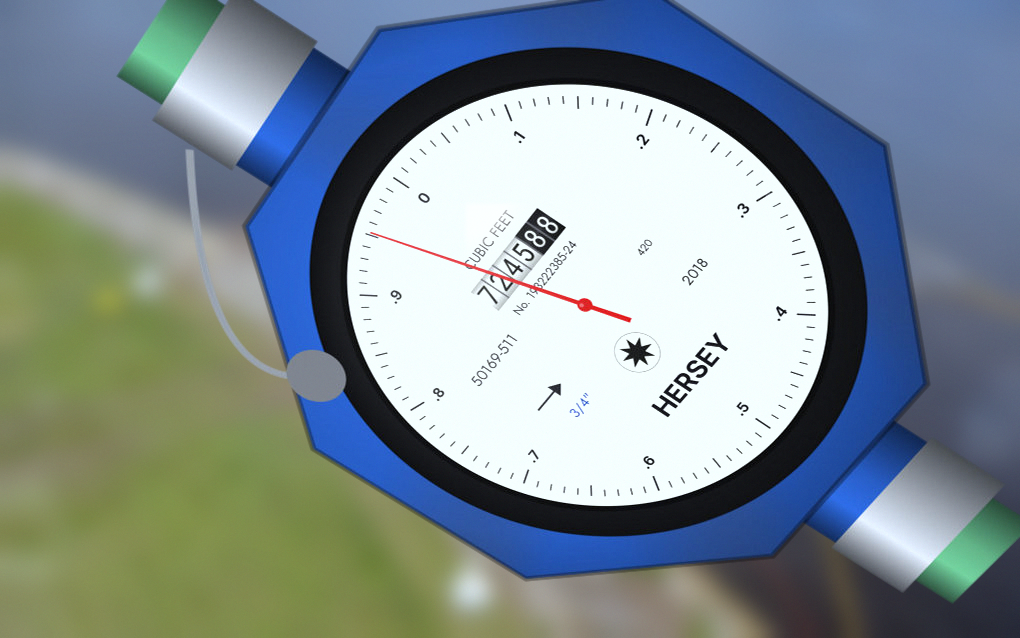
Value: ft³ 724587.95
